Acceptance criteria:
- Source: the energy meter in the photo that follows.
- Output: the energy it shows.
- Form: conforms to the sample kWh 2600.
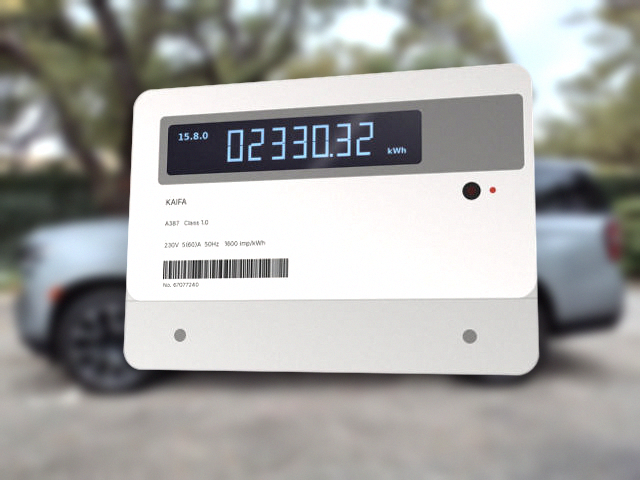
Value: kWh 2330.32
